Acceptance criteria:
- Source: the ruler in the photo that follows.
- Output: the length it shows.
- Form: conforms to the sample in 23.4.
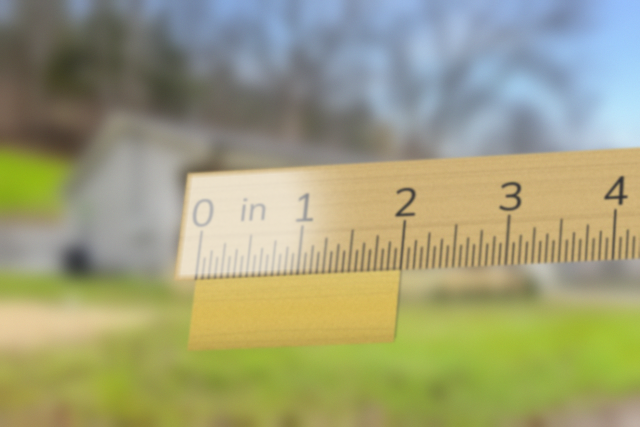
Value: in 2
